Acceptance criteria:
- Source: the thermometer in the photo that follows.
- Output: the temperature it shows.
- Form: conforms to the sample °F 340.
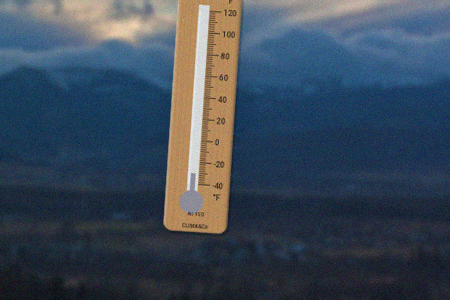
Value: °F -30
